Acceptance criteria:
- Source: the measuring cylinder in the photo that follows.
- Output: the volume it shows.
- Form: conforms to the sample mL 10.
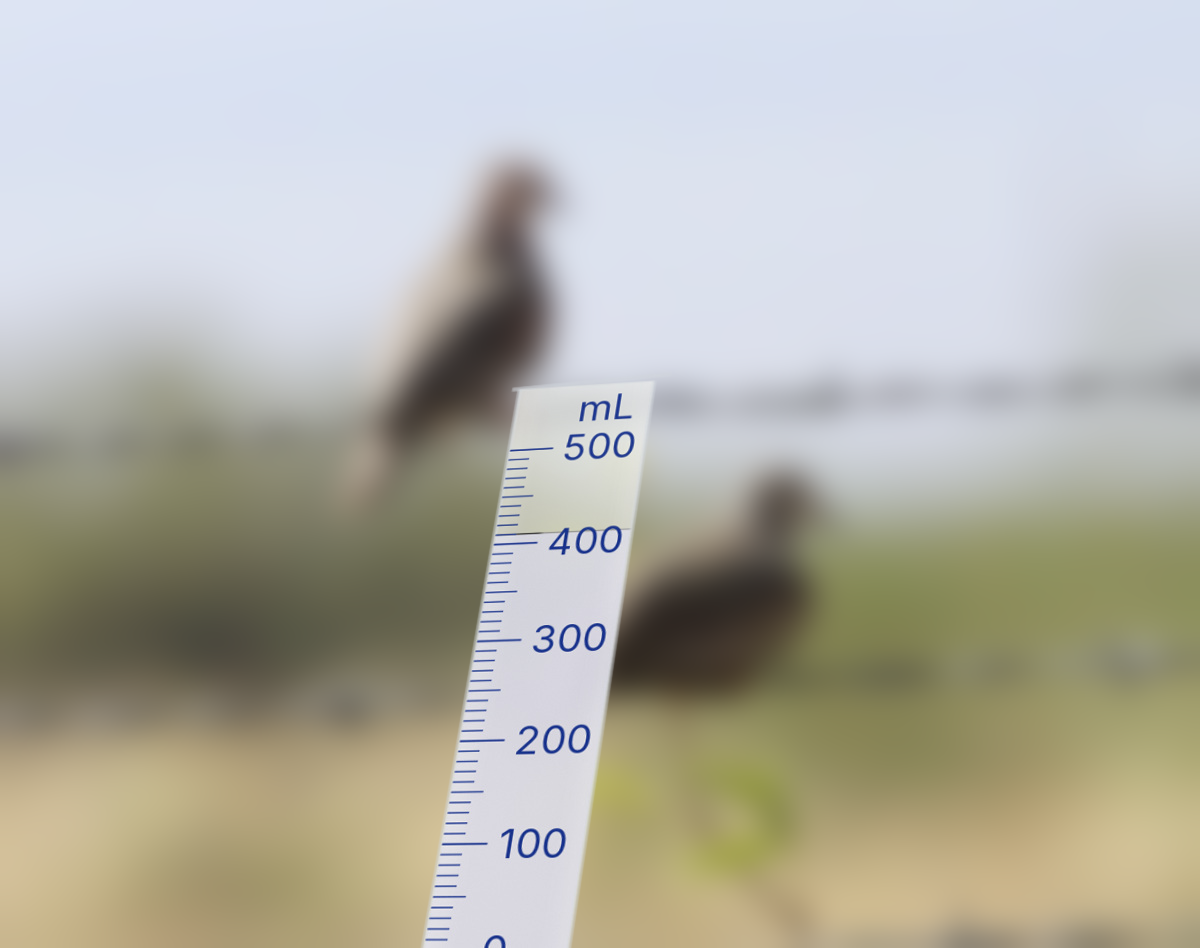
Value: mL 410
